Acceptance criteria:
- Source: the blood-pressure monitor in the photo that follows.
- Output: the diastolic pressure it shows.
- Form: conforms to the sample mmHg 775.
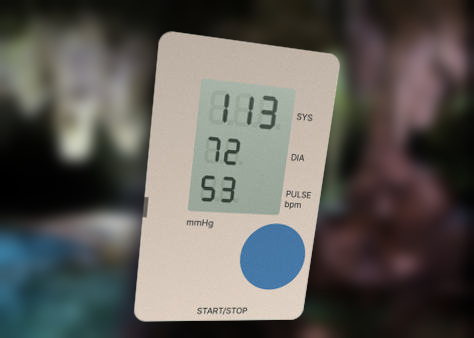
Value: mmHg 72
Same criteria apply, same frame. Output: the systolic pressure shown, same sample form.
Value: mmHg 113
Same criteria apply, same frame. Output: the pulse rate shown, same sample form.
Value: bpm 53
